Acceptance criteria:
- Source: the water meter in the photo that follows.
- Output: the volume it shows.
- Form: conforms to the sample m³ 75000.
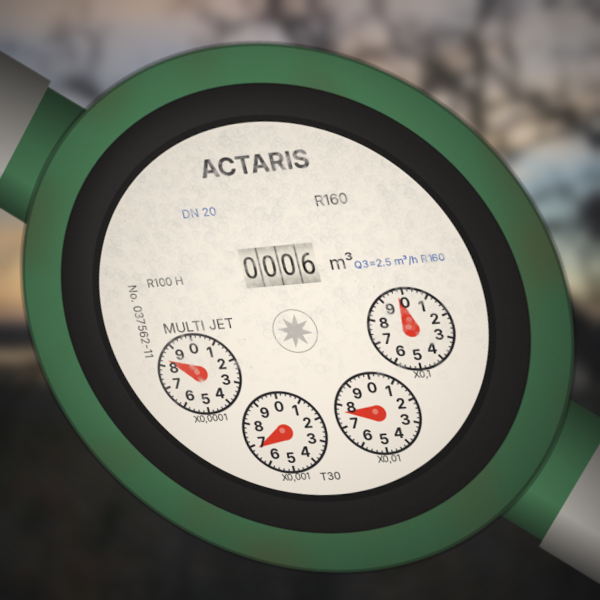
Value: m³ 5.9768
